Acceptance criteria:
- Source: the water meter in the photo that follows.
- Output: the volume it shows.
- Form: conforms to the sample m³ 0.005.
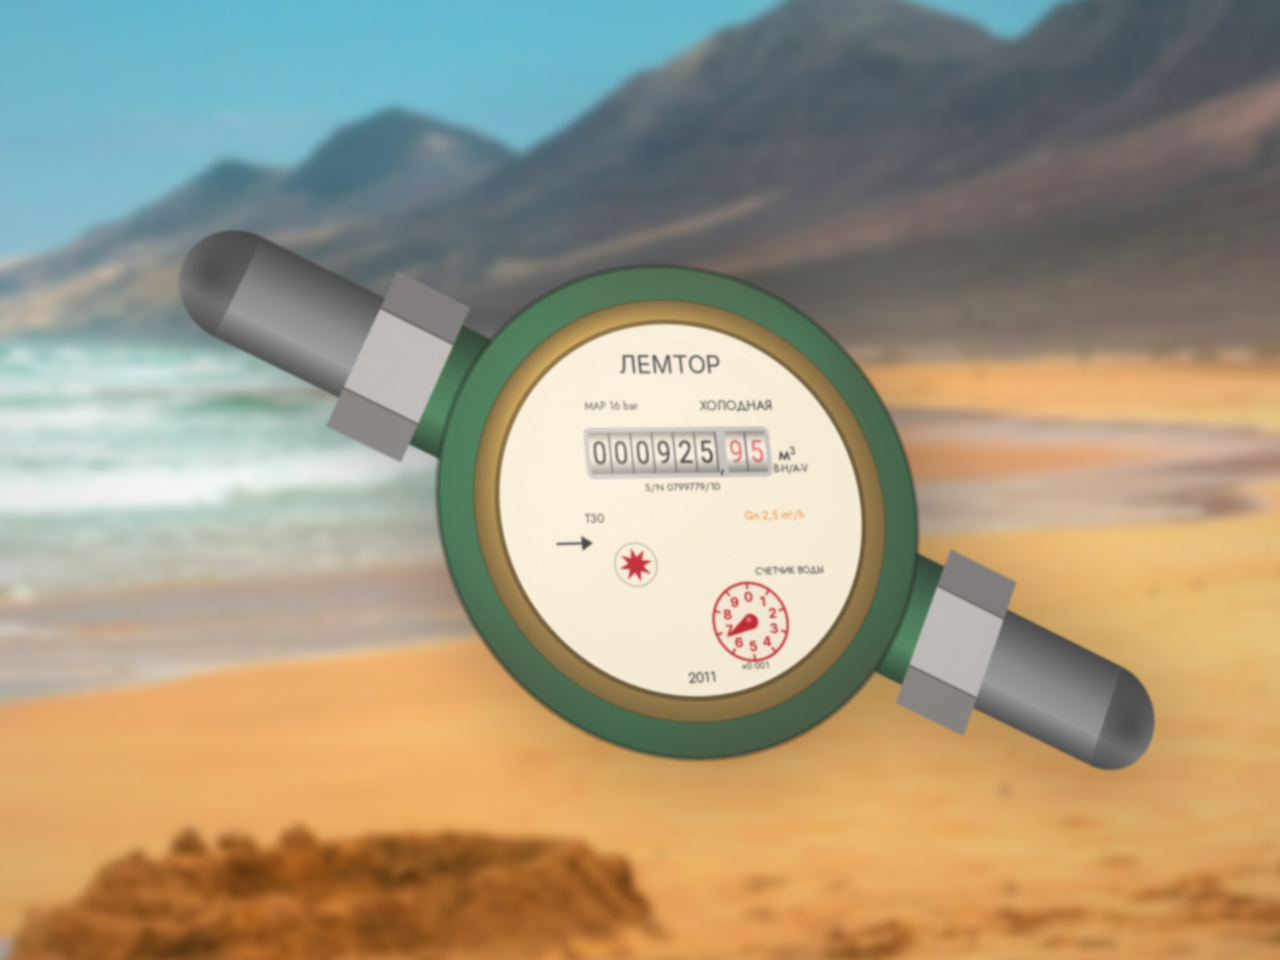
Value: m³ 925.956
